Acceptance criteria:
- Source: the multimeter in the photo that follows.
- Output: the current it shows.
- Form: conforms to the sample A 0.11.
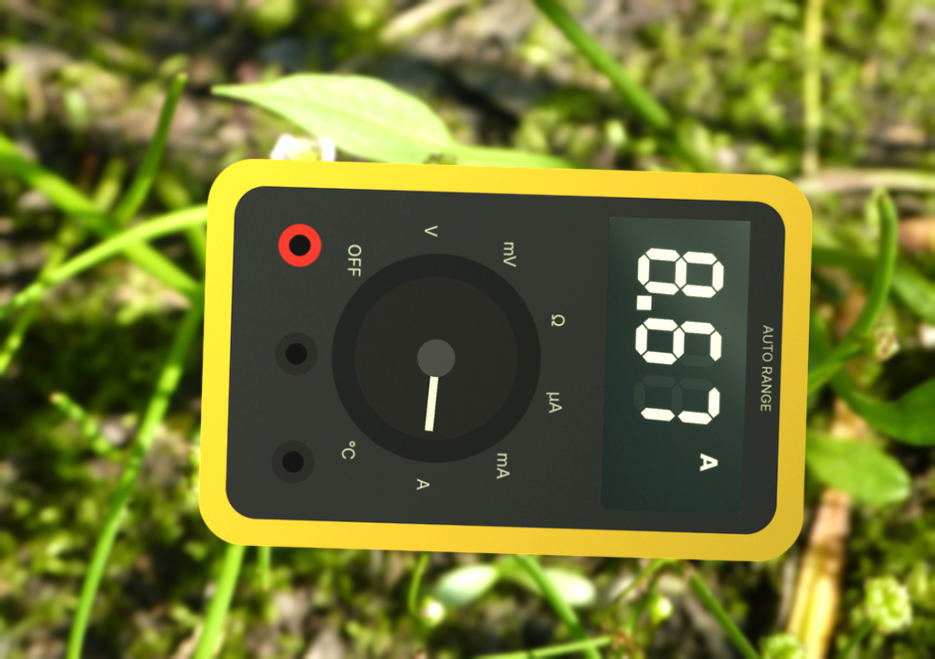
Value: A 8.67
